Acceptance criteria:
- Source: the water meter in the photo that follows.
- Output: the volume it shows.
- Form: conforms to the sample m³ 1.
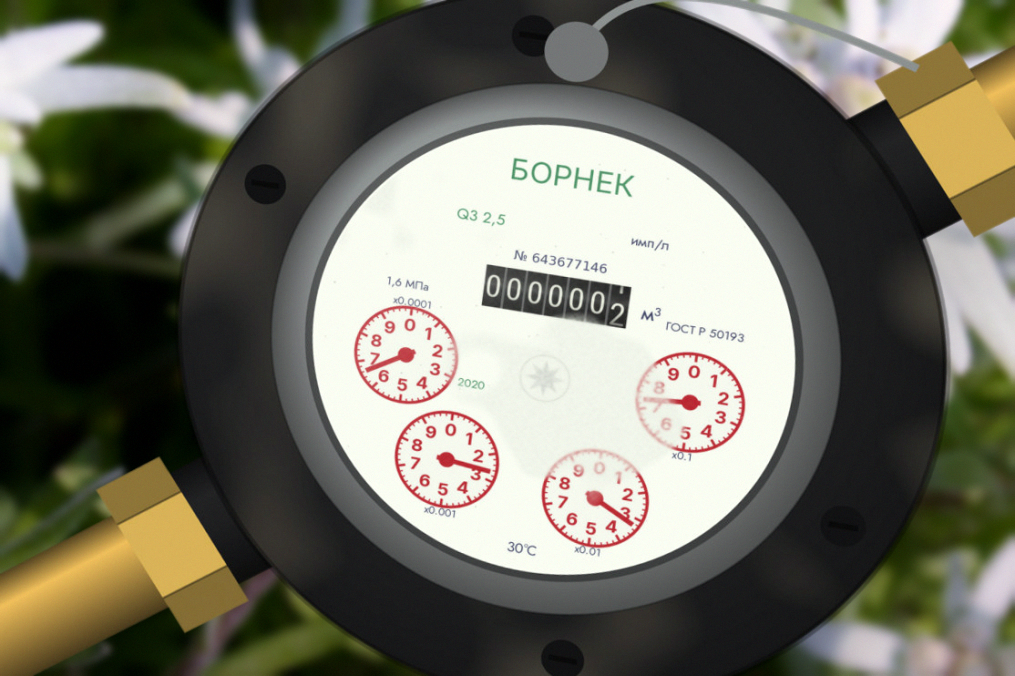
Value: m³ 1.7326
